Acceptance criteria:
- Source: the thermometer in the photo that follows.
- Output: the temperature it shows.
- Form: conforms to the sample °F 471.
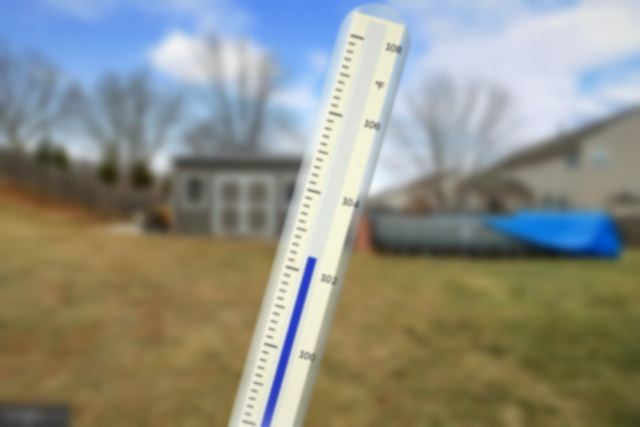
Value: °F 102.4
